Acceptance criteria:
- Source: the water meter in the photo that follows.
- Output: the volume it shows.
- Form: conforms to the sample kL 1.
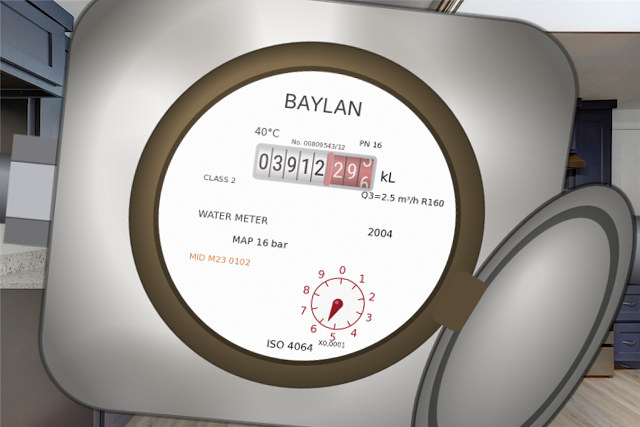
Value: kL 3912.2955
